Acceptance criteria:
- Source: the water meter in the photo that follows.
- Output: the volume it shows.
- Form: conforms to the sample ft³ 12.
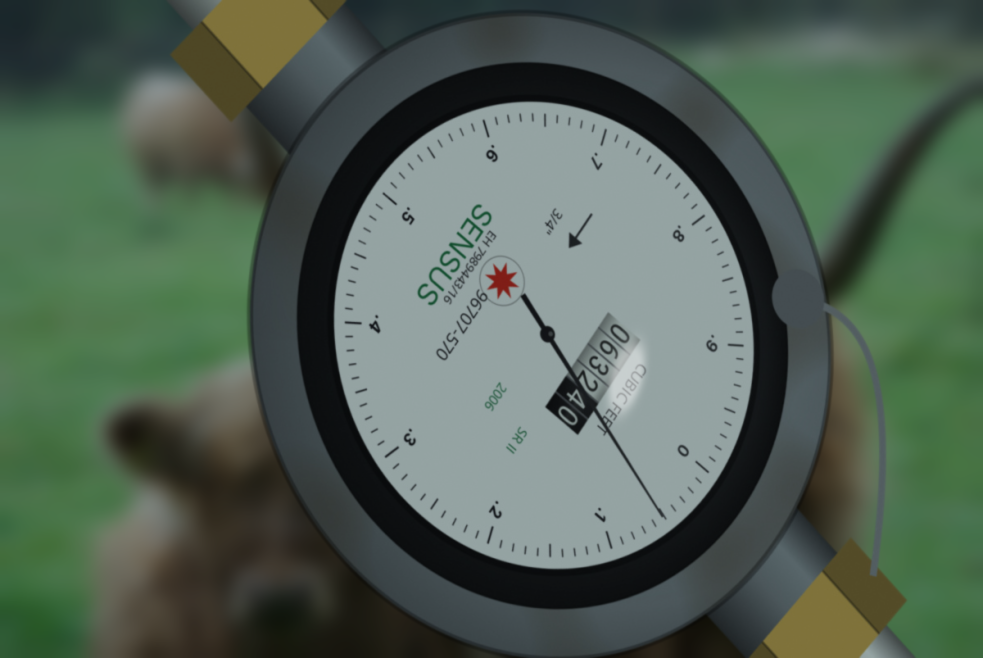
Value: ft³ 63240.05
